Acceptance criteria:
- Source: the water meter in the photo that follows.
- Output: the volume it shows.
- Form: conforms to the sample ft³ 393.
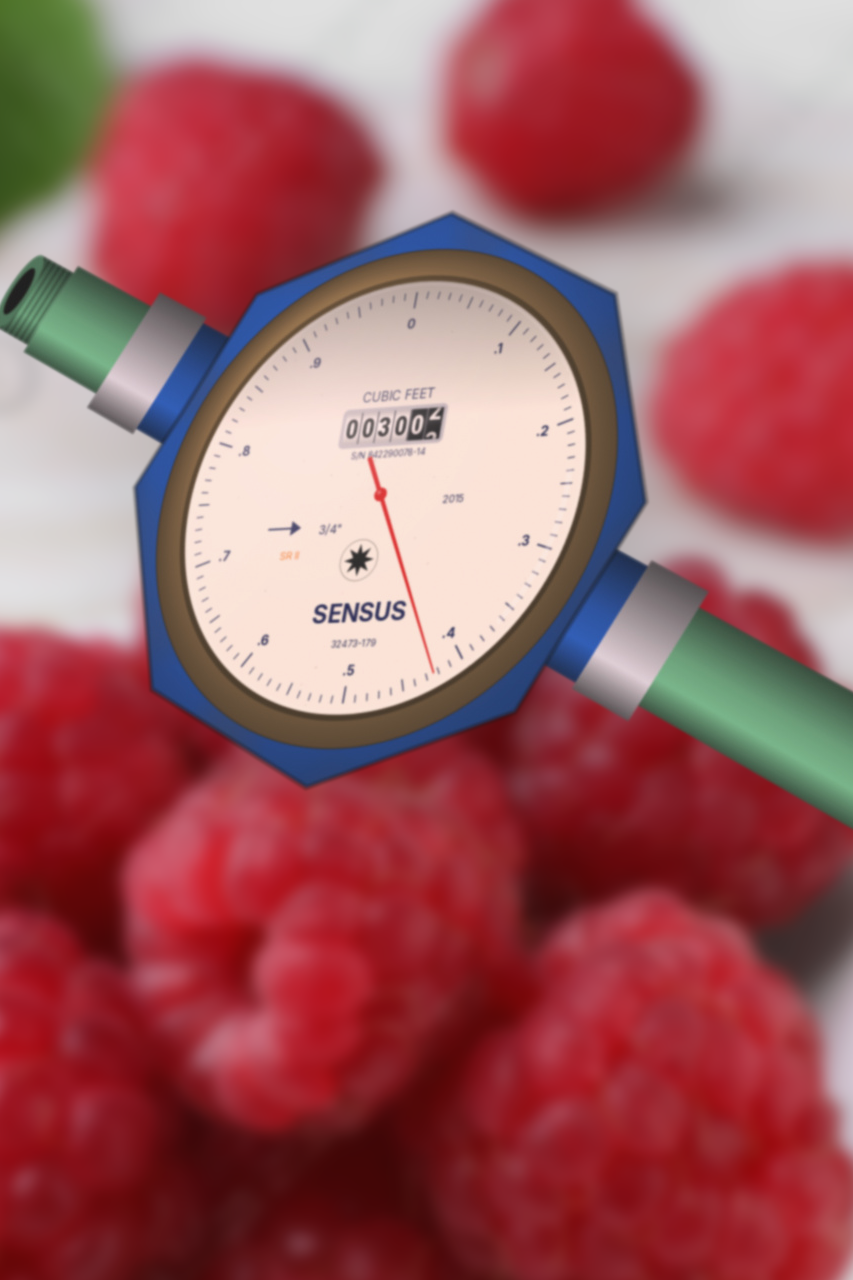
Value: ft³ 3002.42
